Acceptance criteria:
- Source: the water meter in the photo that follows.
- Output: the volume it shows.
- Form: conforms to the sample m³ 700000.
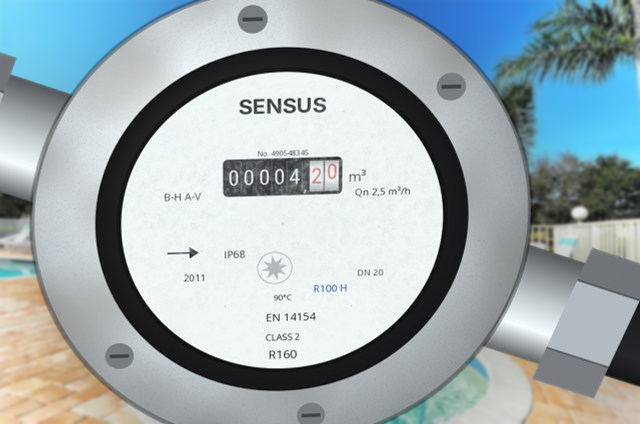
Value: m³ 4.20
